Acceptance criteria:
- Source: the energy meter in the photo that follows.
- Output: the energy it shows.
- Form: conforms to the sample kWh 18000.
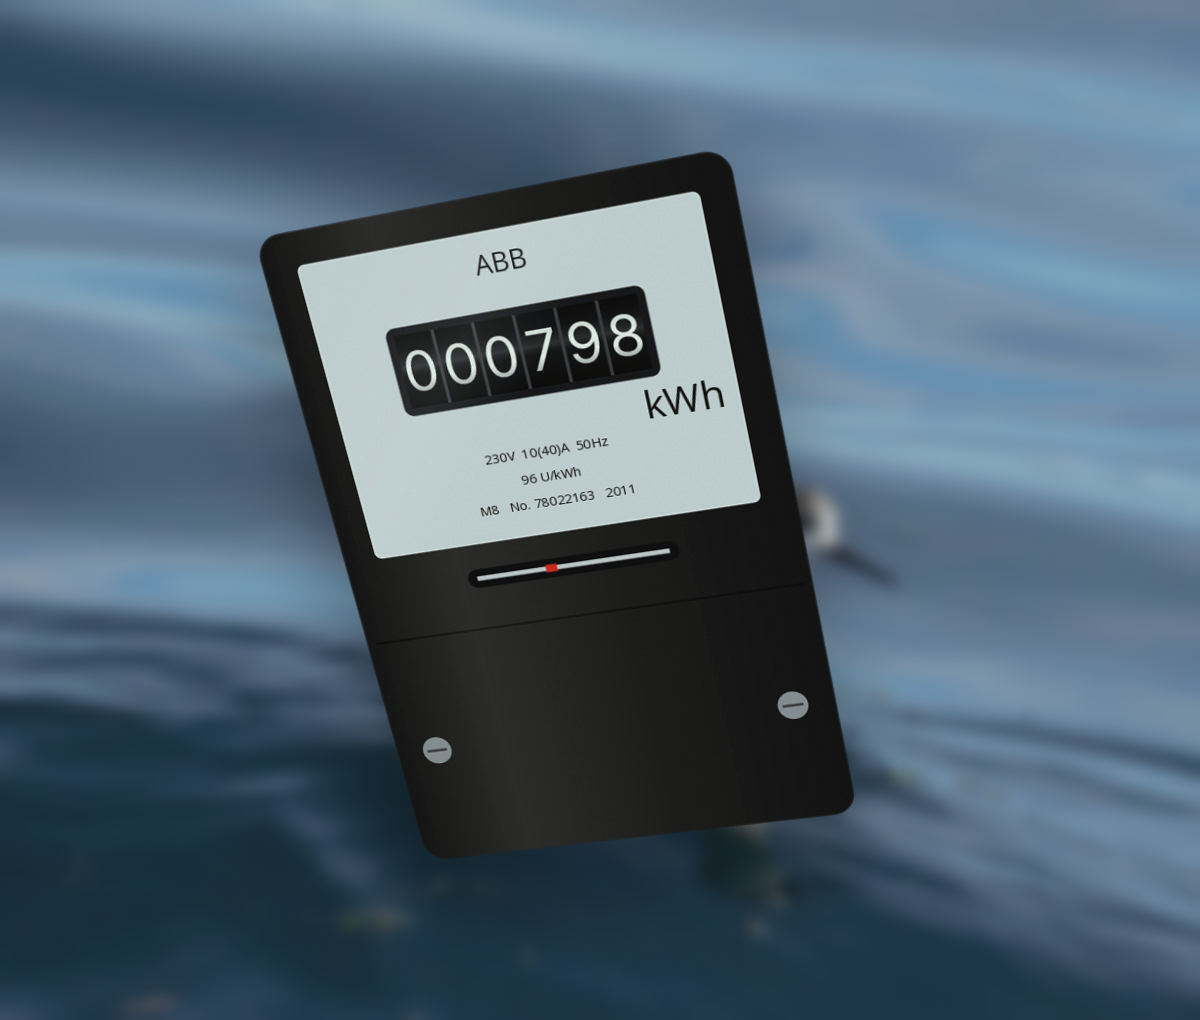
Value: kWh 798
